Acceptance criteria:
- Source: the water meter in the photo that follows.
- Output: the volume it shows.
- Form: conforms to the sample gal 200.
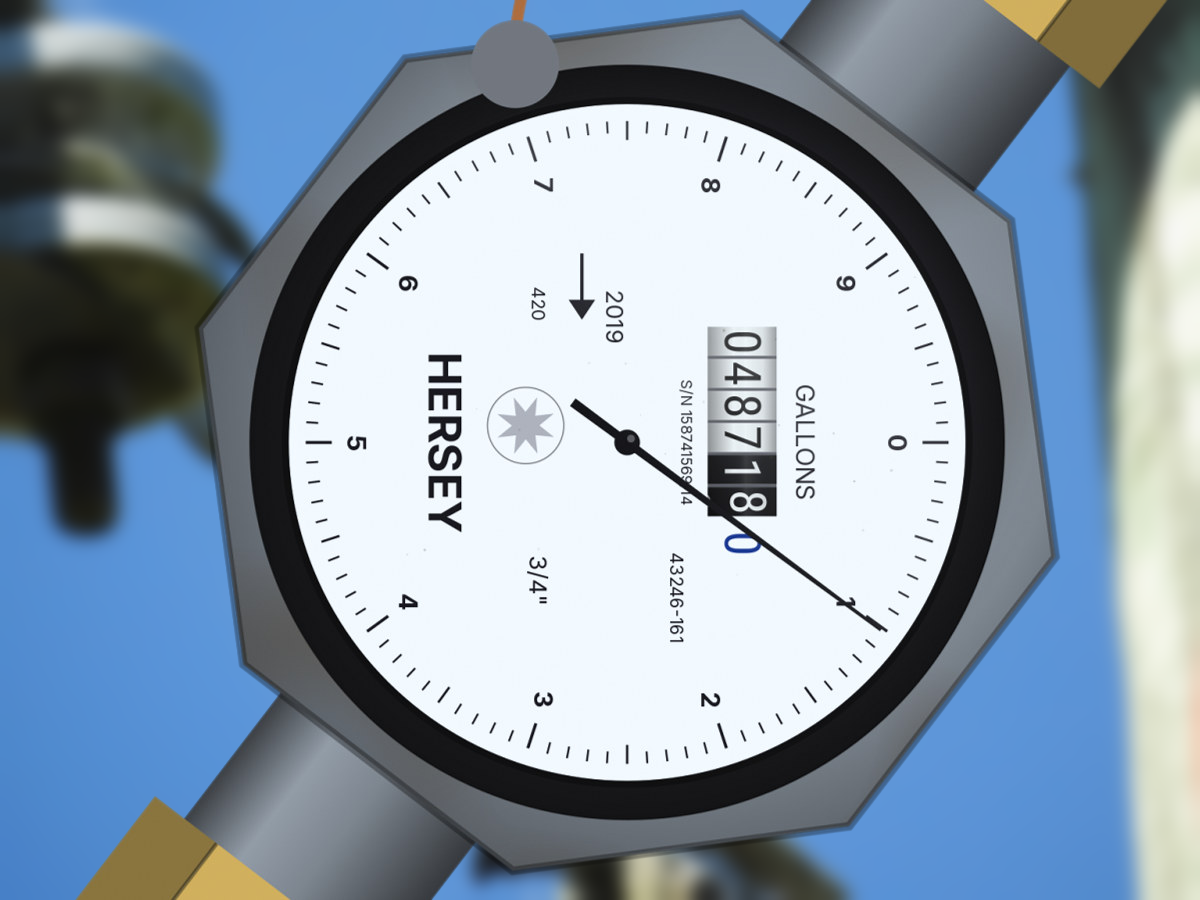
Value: gal 487181.0
